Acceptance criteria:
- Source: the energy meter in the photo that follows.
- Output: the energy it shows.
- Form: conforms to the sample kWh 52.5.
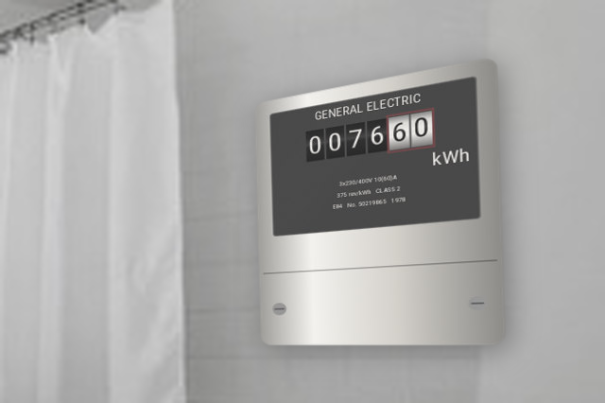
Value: kWh 76.60
